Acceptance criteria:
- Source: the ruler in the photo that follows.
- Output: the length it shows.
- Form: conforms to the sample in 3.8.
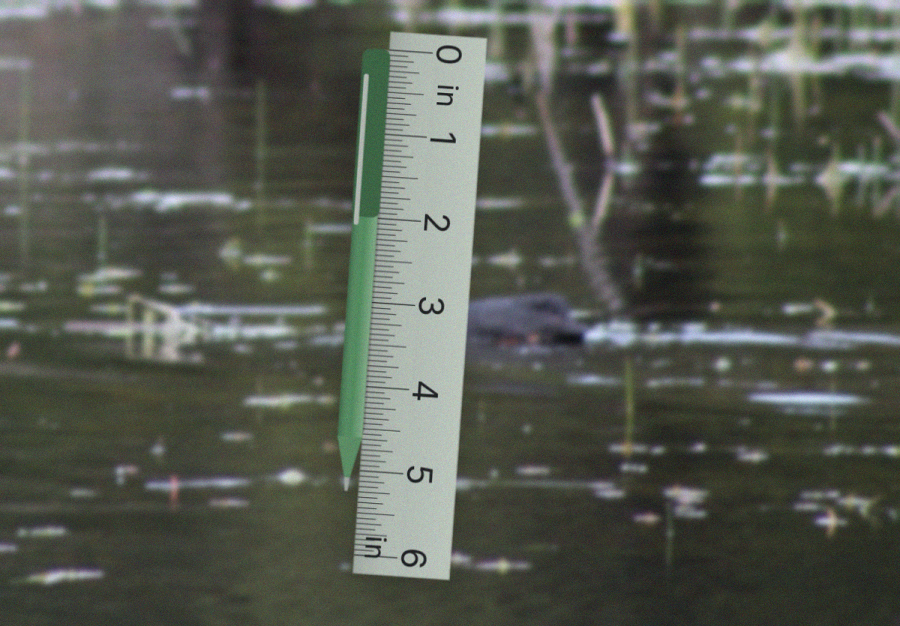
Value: in 5.25
